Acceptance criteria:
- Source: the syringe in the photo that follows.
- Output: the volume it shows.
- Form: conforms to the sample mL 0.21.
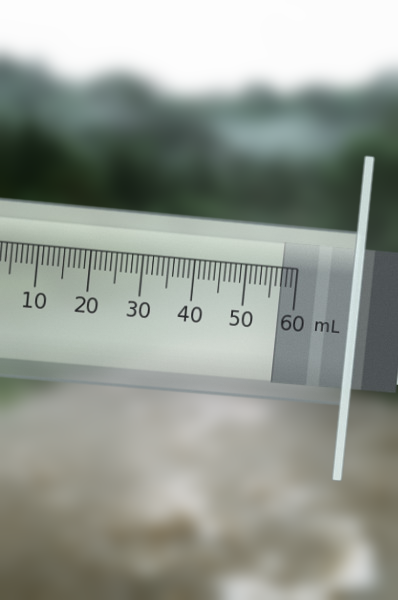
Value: mL 57
